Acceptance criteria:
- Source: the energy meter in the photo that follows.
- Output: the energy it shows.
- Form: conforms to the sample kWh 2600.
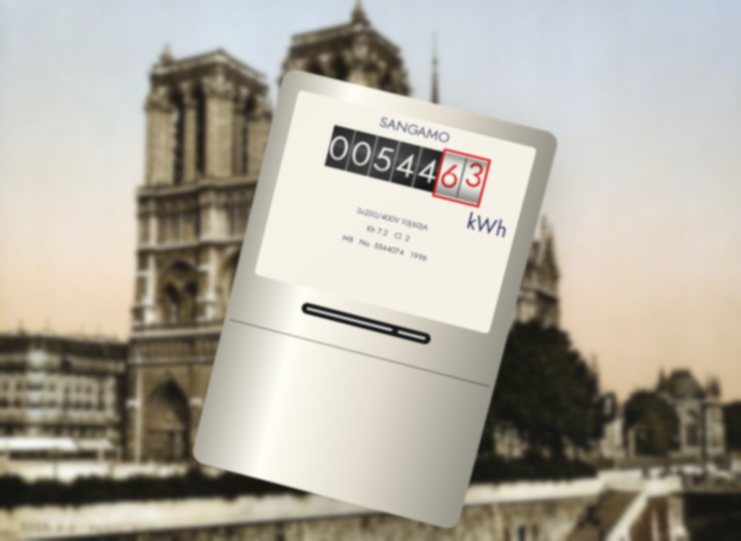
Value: kWh 544.63
